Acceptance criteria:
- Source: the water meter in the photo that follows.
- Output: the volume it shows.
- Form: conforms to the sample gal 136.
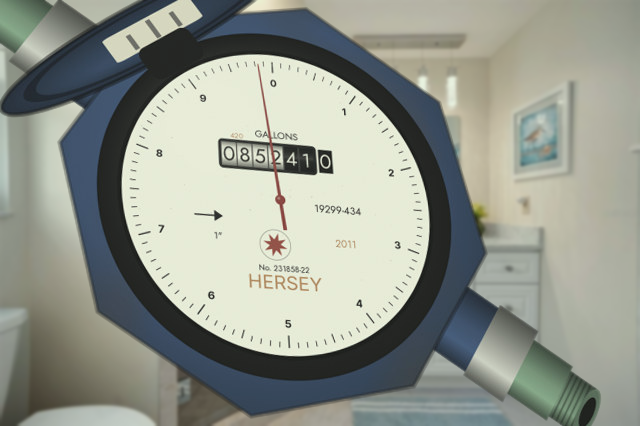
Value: gal 852409.8
